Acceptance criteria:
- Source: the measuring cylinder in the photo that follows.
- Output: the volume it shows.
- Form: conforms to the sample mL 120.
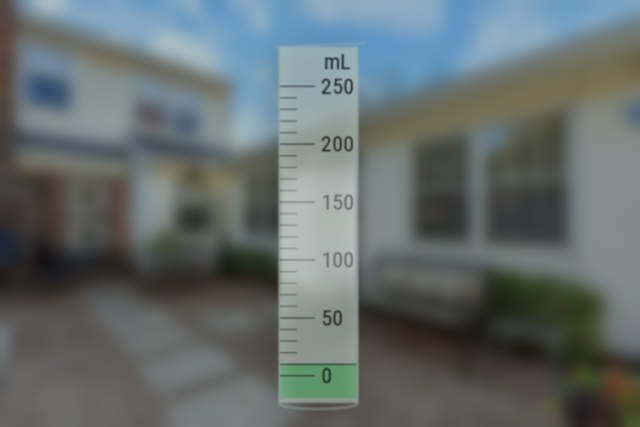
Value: mL 10
